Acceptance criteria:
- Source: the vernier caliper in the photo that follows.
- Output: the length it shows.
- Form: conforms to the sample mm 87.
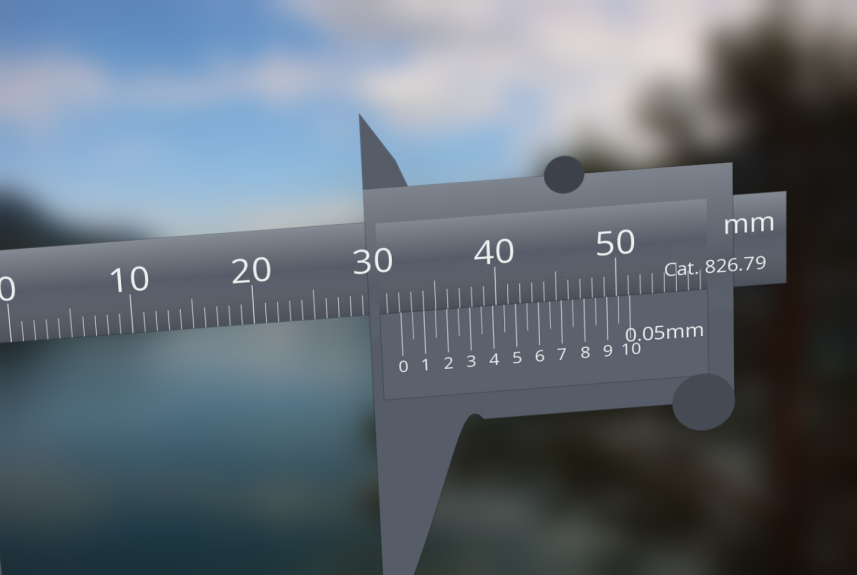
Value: mm 32.1
